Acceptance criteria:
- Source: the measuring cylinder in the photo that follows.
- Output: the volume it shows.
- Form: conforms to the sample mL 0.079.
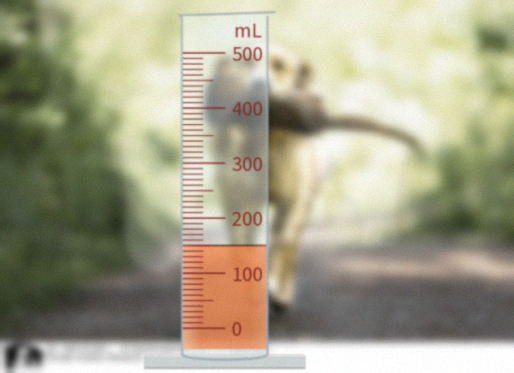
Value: mL 150
